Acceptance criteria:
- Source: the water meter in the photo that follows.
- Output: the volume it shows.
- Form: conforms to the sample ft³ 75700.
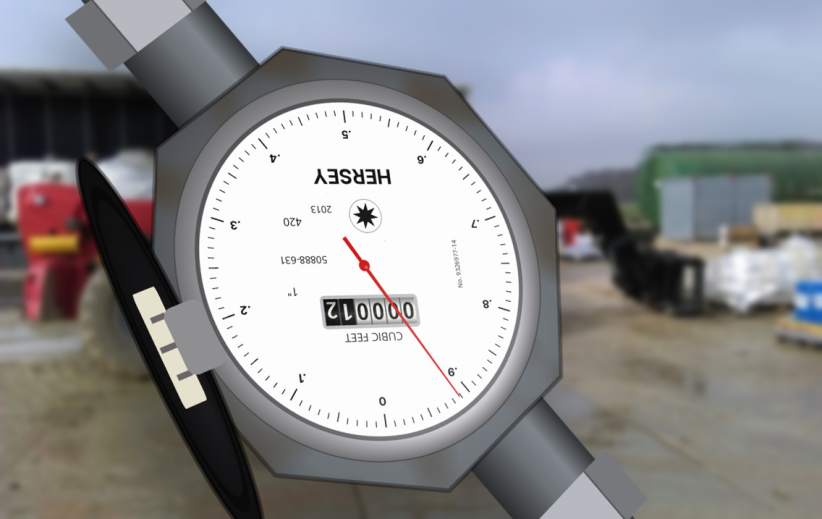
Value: ft³ 11.91
